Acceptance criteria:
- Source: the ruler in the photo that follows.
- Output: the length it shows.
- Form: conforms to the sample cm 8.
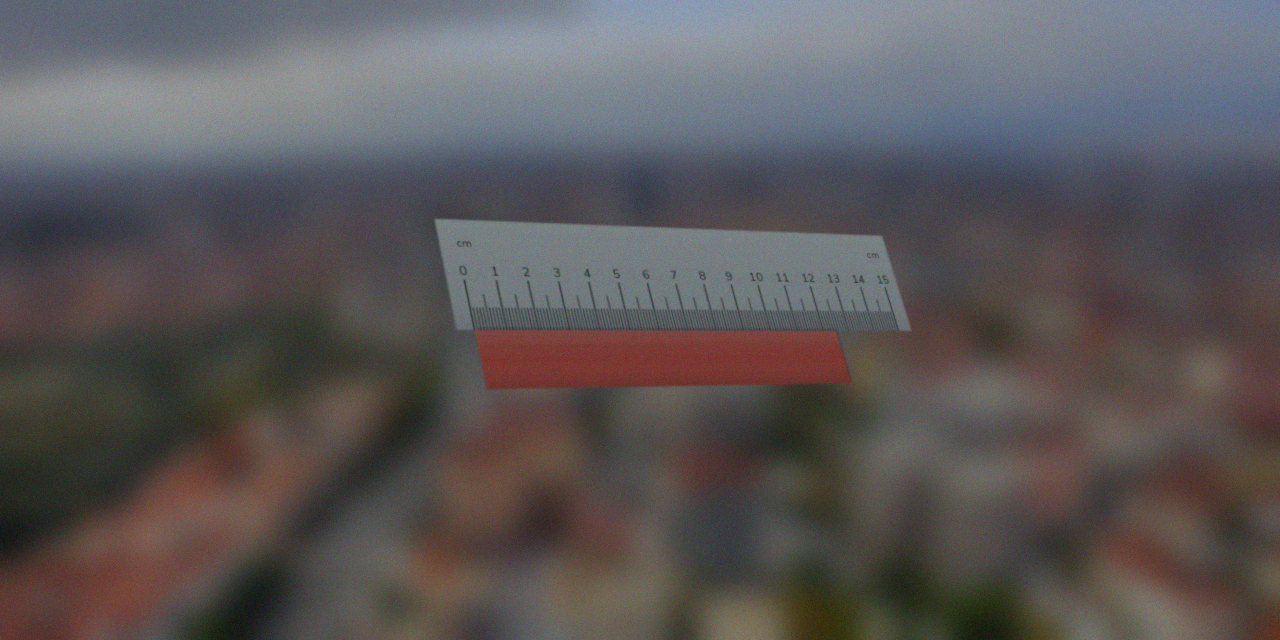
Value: cm 12.5
